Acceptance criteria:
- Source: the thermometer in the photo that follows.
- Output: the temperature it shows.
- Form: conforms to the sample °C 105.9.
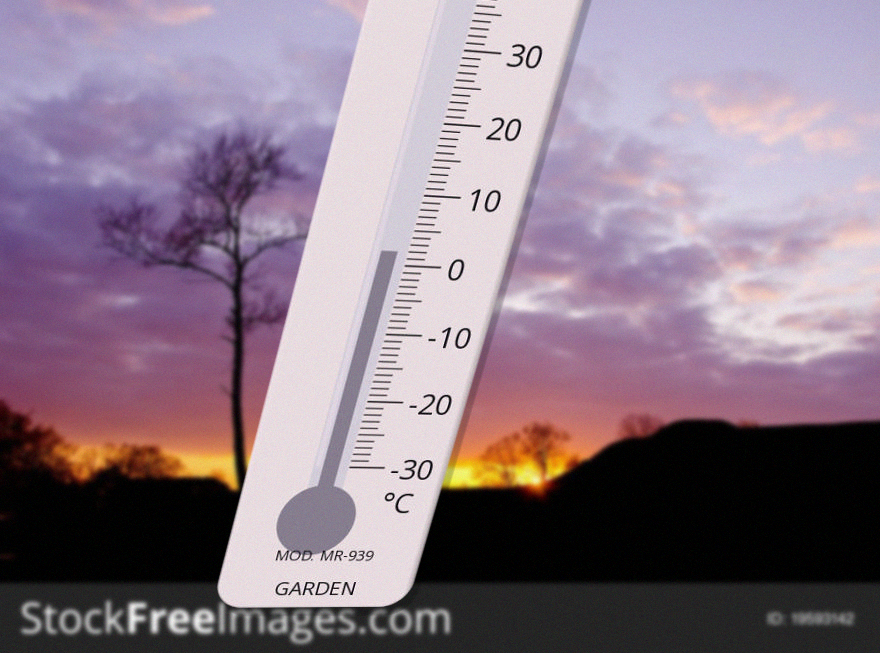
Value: °C 2
